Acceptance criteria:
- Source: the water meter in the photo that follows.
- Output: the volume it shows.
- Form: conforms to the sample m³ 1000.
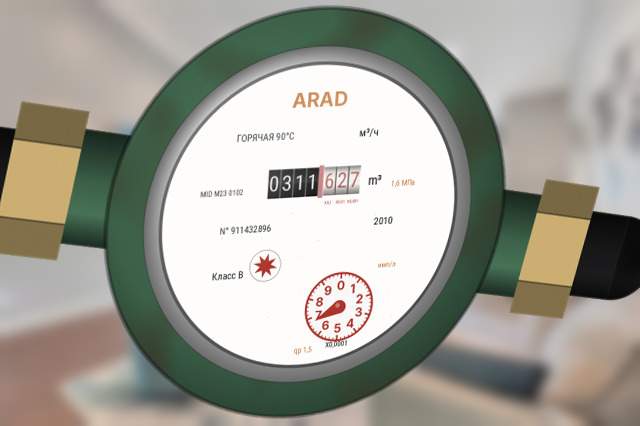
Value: m³ 311.6276
